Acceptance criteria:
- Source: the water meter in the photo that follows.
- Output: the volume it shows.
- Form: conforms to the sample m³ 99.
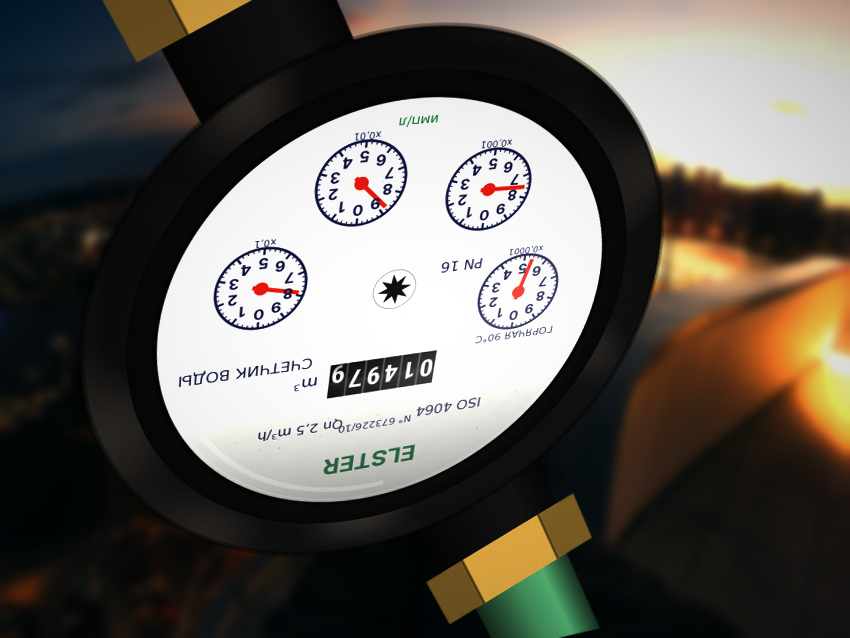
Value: m³ 14978.7875
